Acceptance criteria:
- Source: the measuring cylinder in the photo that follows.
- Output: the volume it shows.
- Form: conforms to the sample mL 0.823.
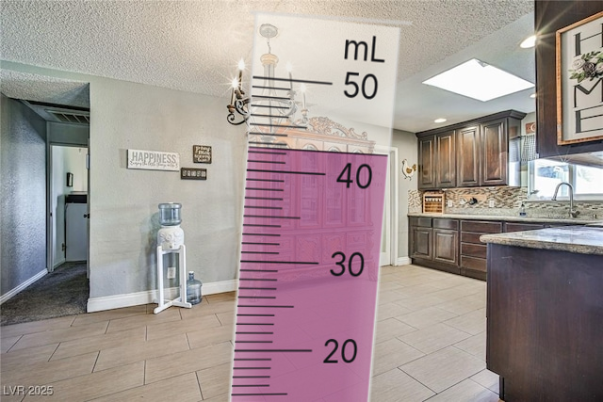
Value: mL 42.5
